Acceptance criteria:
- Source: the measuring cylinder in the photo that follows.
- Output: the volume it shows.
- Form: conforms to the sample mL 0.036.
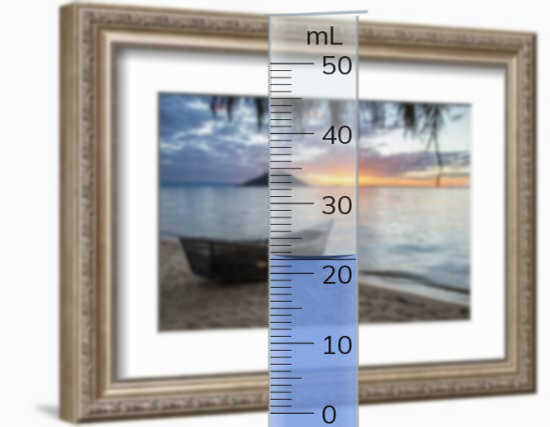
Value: mL 22
